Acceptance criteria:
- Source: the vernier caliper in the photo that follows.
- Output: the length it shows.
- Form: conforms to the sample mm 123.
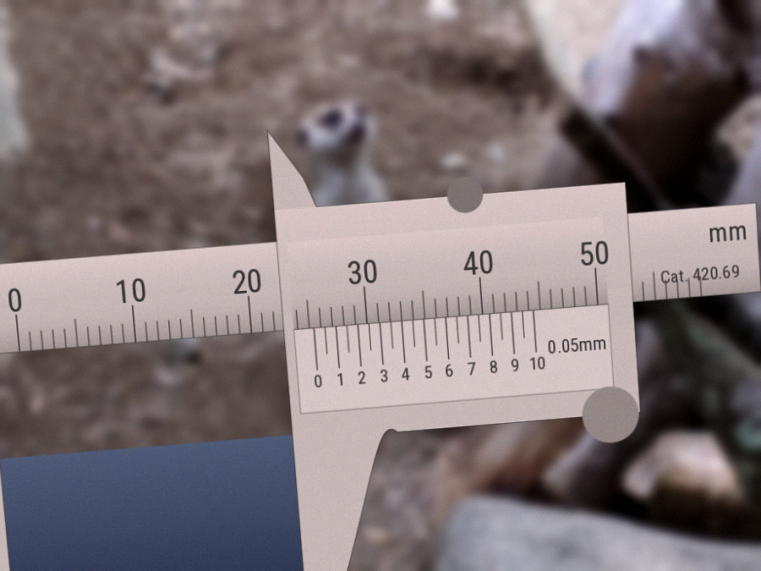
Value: mm 25.4
